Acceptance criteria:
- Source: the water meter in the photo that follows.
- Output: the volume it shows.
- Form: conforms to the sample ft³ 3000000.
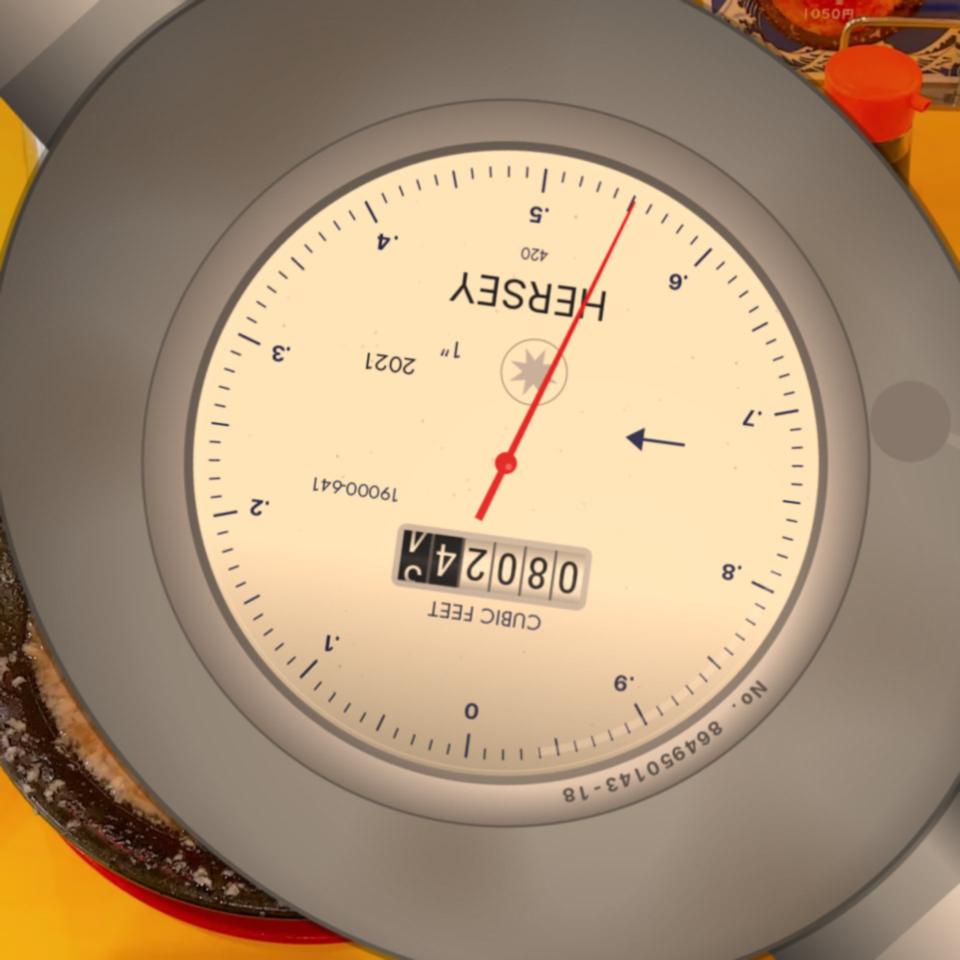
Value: ft³ 80243.55
